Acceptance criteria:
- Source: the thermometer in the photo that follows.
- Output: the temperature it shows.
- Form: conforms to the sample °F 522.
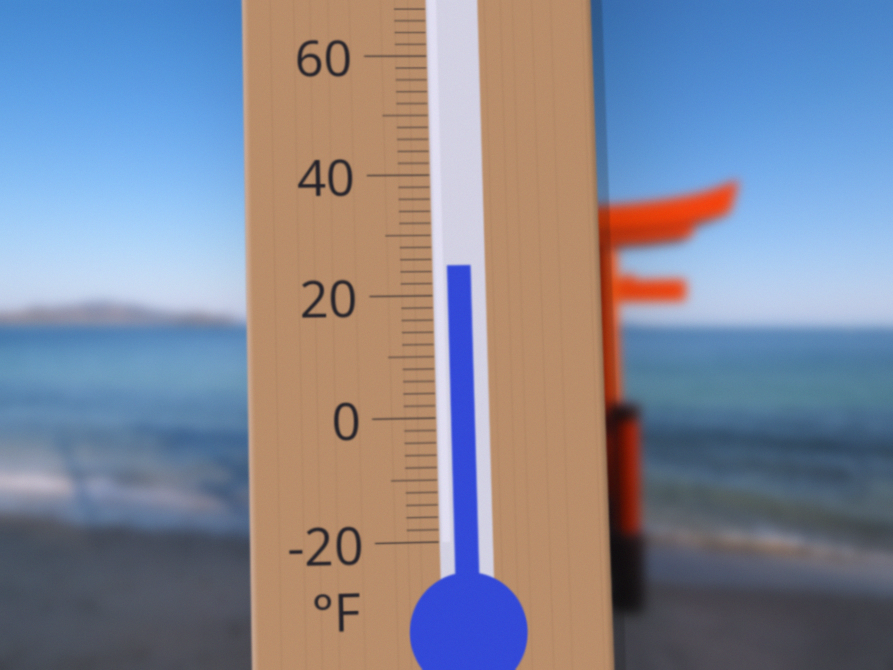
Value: °F 25
